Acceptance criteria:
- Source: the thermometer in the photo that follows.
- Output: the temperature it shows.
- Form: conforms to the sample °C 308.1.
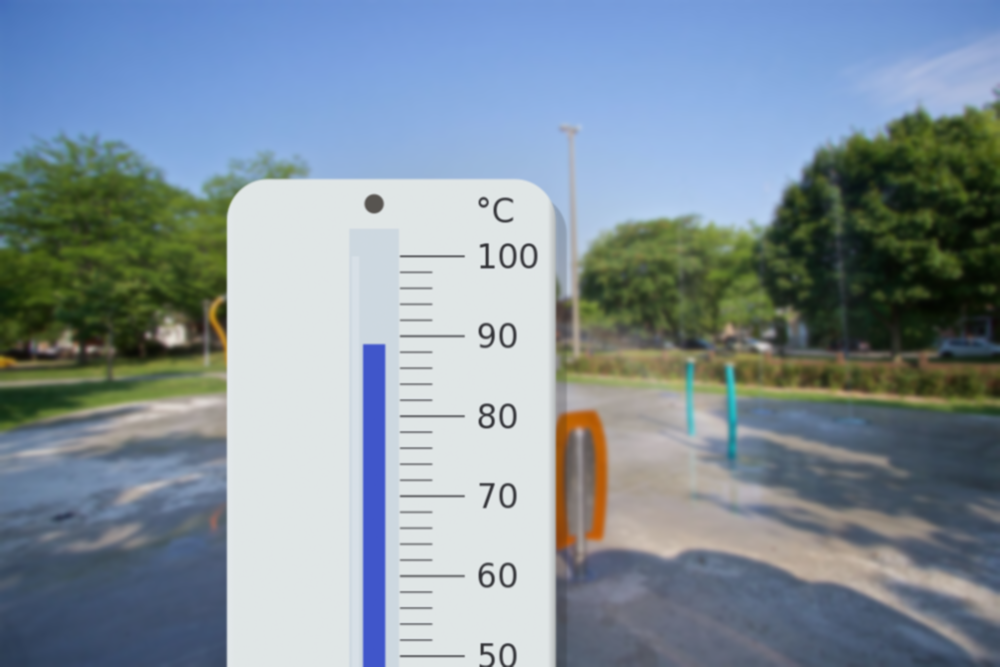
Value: °C 89
